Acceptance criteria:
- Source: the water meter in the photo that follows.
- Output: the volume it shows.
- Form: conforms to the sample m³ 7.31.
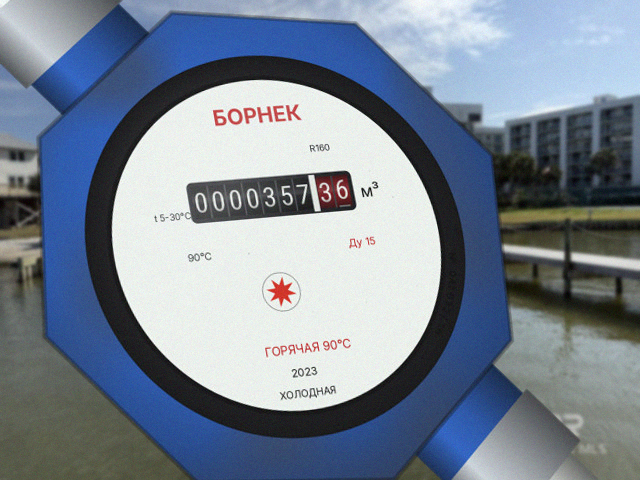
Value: m³ 357.36
